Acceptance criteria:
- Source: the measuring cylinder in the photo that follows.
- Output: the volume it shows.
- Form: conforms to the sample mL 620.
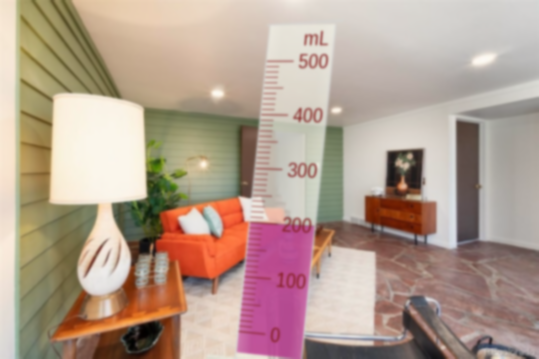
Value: mL 200
